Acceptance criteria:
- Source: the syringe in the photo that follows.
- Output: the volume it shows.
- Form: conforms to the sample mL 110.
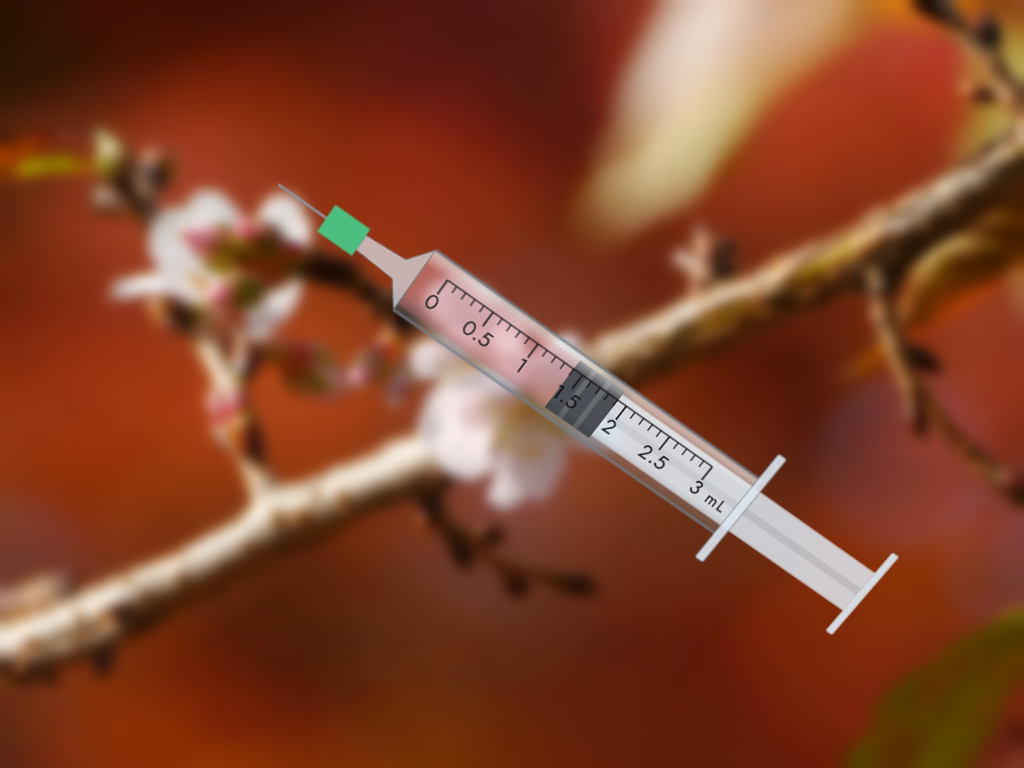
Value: mL 1.4
